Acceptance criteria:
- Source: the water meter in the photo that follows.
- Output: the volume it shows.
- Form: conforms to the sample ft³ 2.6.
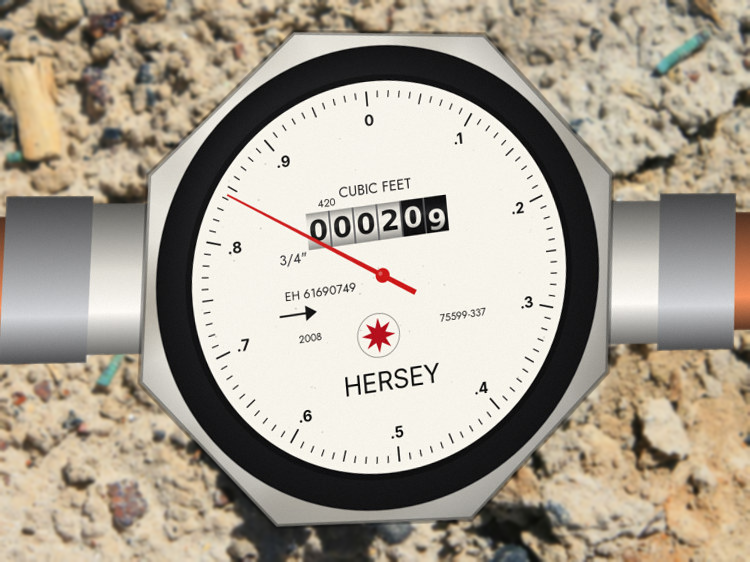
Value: ft³ 208.84
